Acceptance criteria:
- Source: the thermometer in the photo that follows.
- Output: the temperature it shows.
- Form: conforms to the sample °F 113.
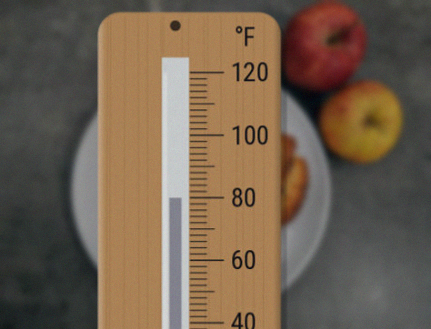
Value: °F 80
